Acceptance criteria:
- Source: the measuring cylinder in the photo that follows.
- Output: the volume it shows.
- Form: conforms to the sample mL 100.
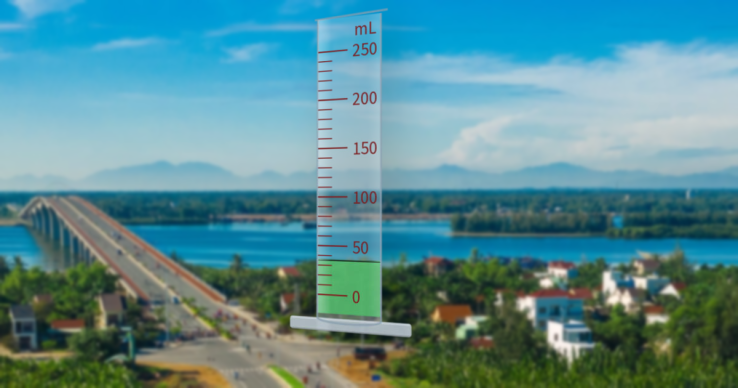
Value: mL 35
